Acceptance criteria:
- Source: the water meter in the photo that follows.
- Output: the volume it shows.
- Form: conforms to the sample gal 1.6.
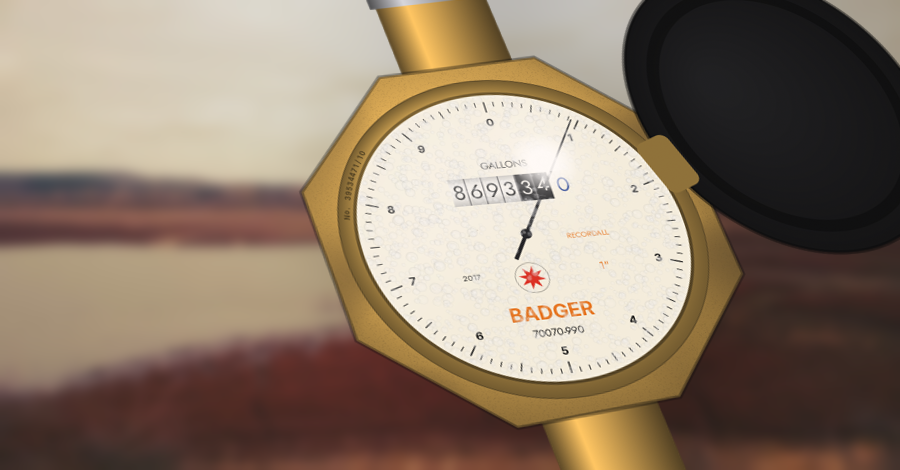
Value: gal 8693340.9
